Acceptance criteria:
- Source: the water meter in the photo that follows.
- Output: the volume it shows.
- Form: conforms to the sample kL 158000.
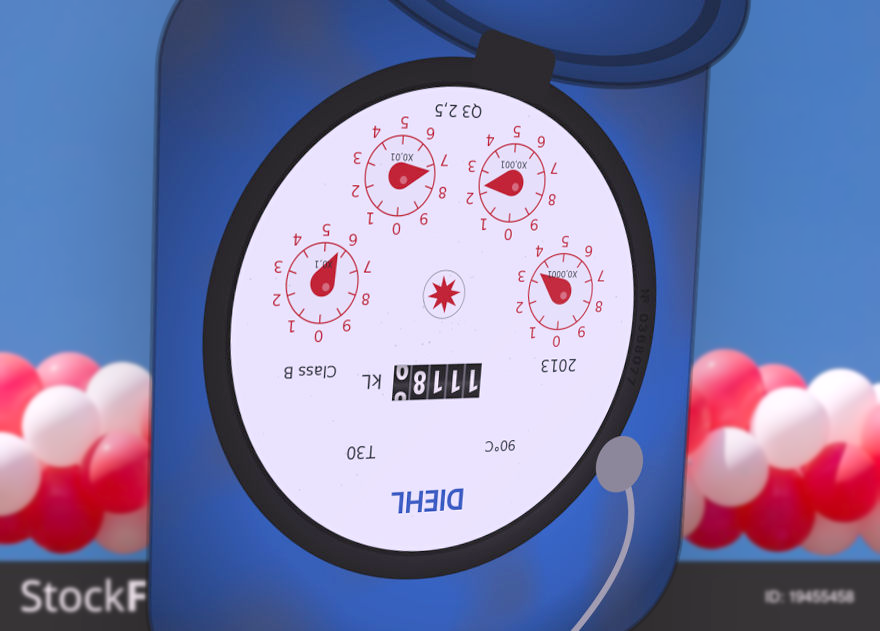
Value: kL 11188.5723
